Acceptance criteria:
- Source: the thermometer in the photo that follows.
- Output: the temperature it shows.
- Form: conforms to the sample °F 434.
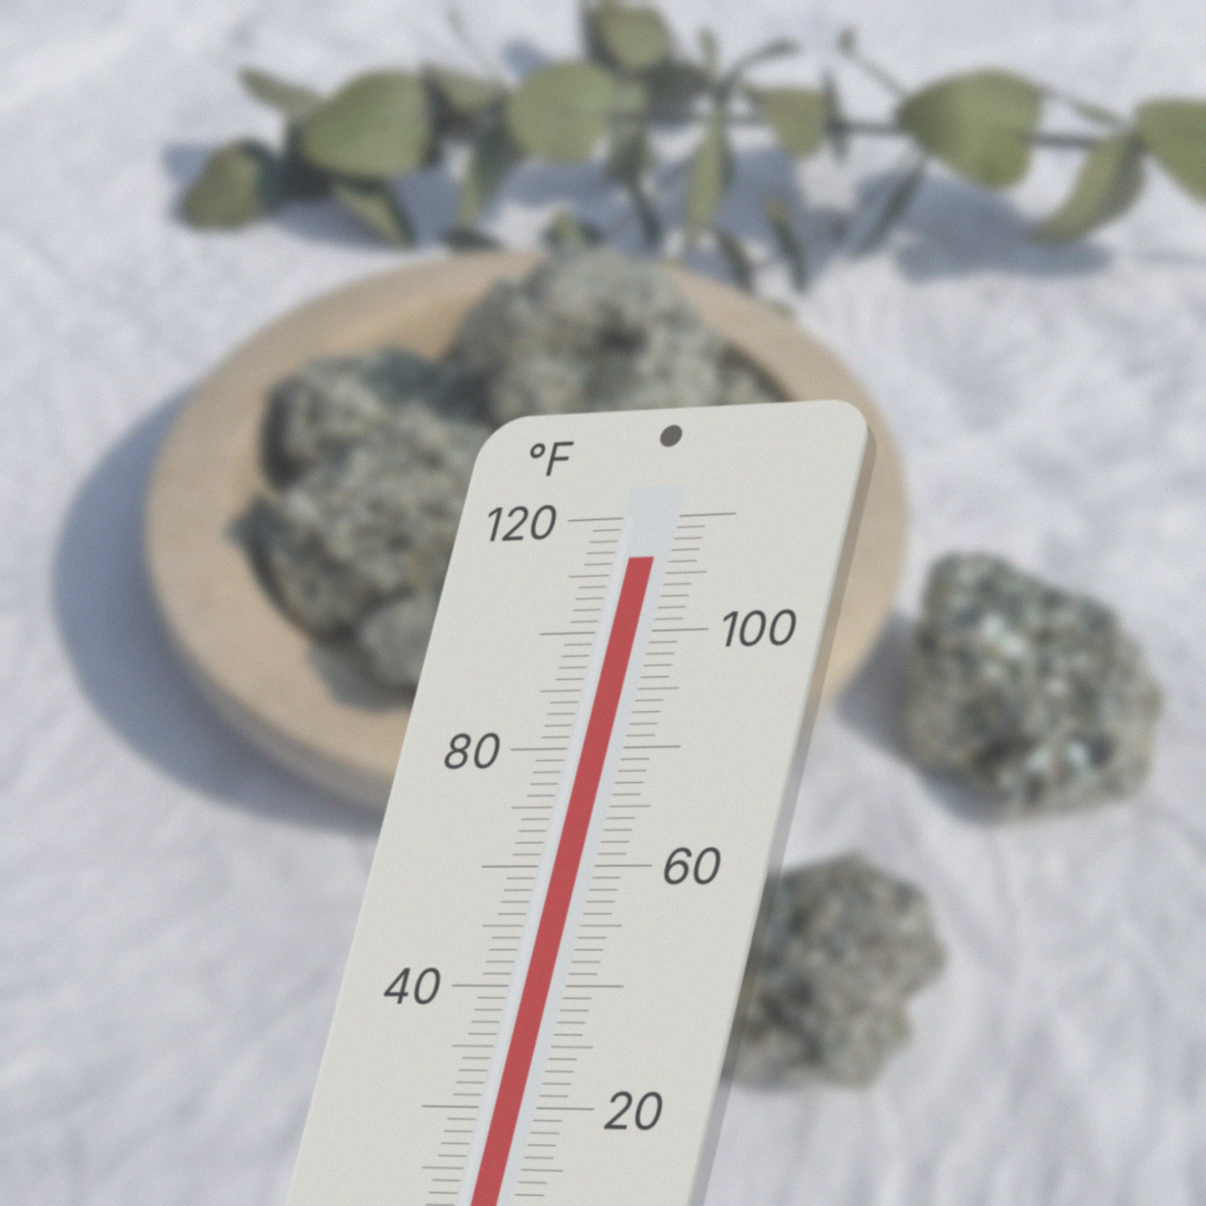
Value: °F 113
